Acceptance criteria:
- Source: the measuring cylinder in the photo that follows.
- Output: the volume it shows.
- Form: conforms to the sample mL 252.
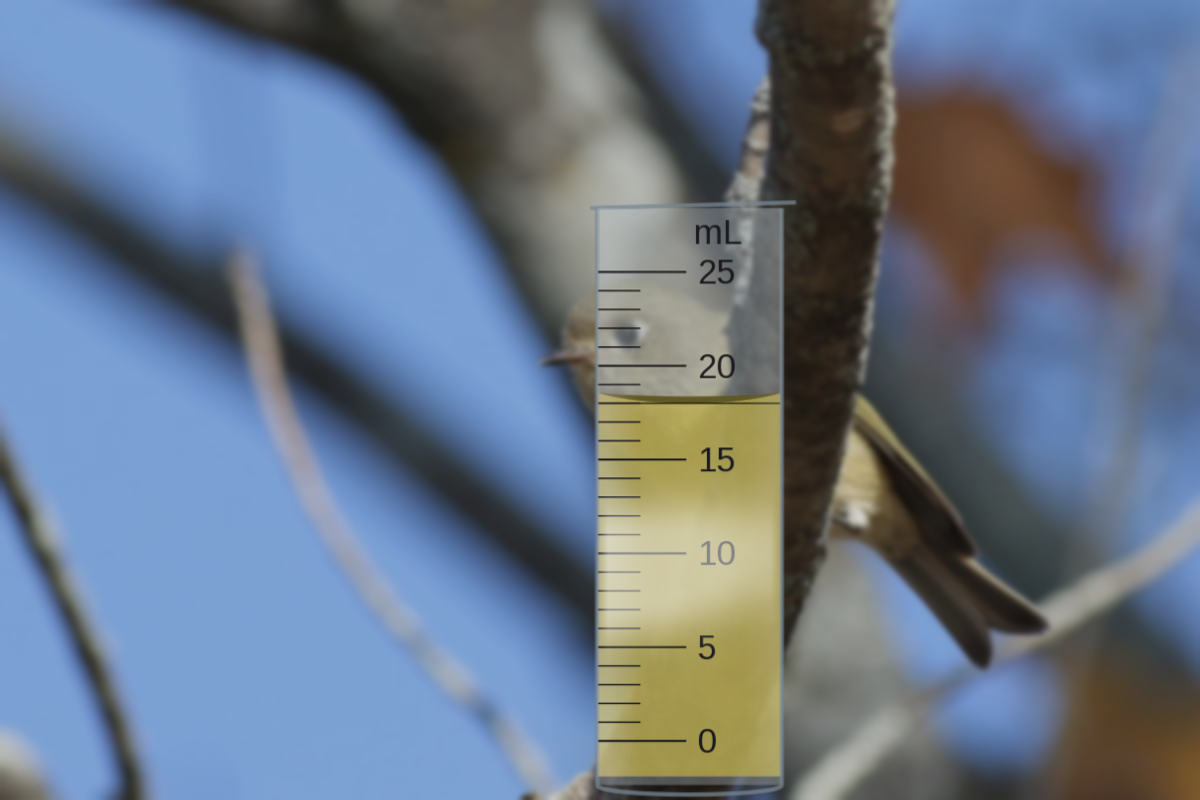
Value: mL 18
